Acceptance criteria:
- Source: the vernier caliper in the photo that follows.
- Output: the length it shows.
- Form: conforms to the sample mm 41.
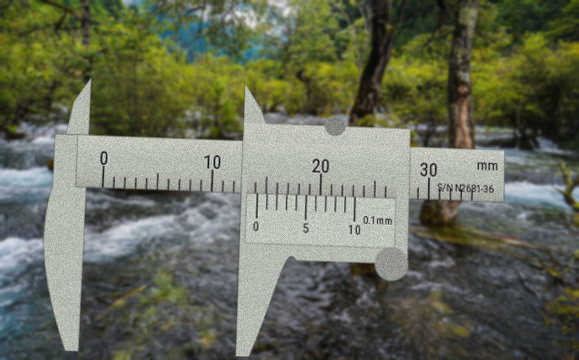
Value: mm 14.2
